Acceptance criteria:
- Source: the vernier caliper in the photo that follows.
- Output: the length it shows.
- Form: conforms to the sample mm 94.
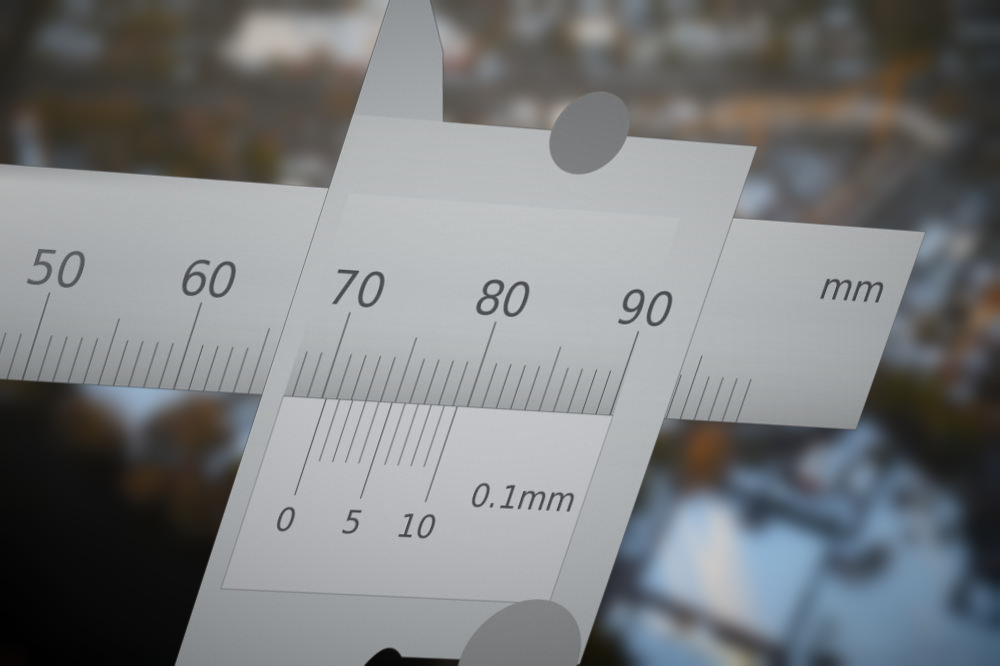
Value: mm 70.3
